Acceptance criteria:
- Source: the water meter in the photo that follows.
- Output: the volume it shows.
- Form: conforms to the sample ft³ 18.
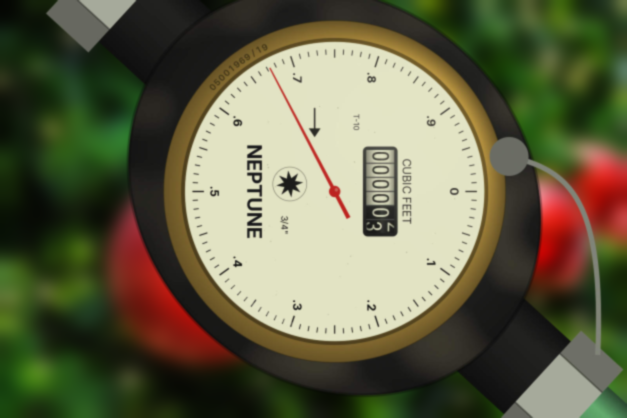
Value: ft³ 2.67
